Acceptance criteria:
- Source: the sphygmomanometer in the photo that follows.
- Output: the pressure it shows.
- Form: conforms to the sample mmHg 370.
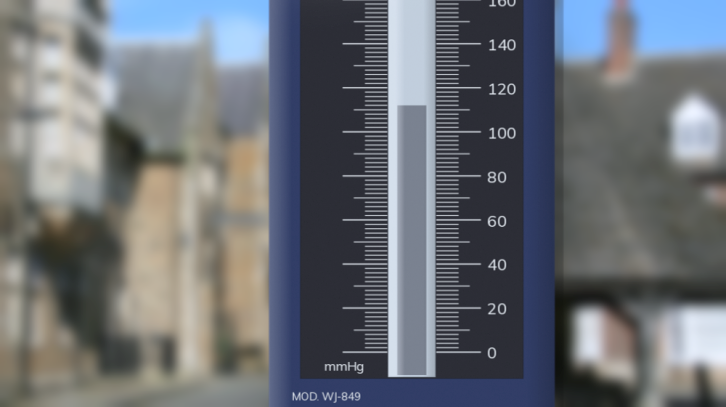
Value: mmHg 112
